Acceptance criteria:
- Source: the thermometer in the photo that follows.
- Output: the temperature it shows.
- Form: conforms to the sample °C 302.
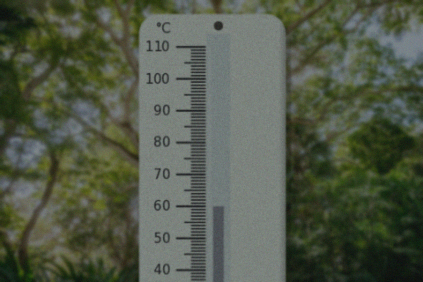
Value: °C 60
